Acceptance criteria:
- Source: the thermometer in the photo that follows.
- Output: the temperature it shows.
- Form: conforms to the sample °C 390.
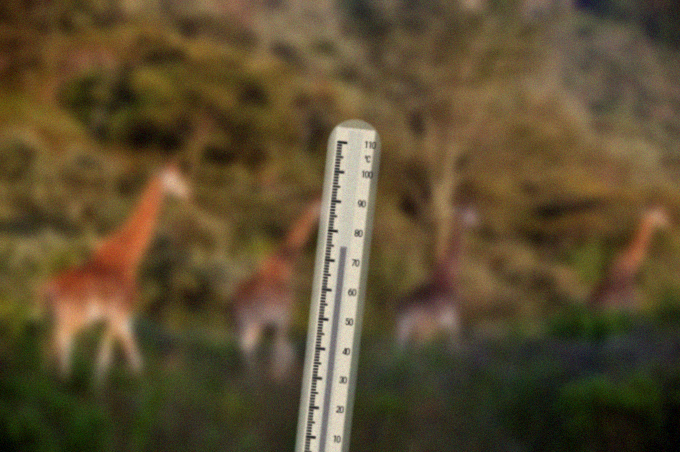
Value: °C 75
